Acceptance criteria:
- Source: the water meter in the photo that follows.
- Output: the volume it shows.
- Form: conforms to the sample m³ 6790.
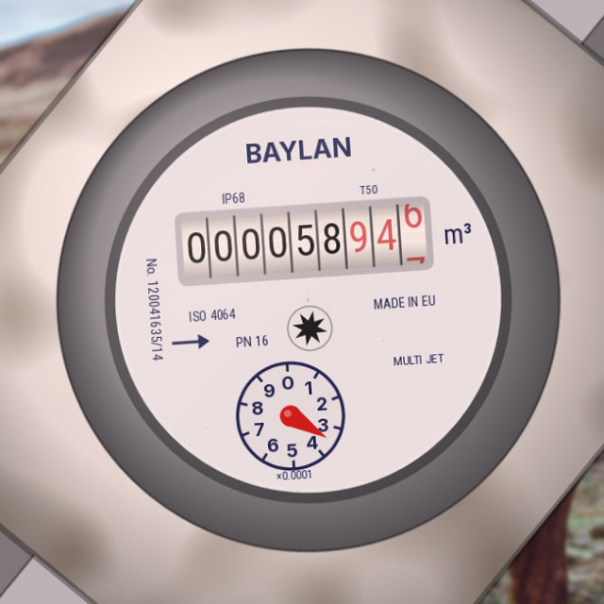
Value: m³ 58.9463
